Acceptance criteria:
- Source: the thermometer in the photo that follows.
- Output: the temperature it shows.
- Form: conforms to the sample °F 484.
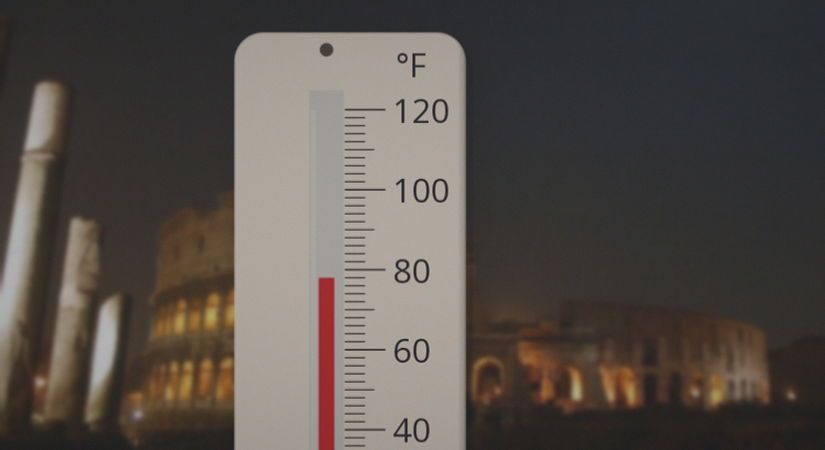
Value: °F 78
